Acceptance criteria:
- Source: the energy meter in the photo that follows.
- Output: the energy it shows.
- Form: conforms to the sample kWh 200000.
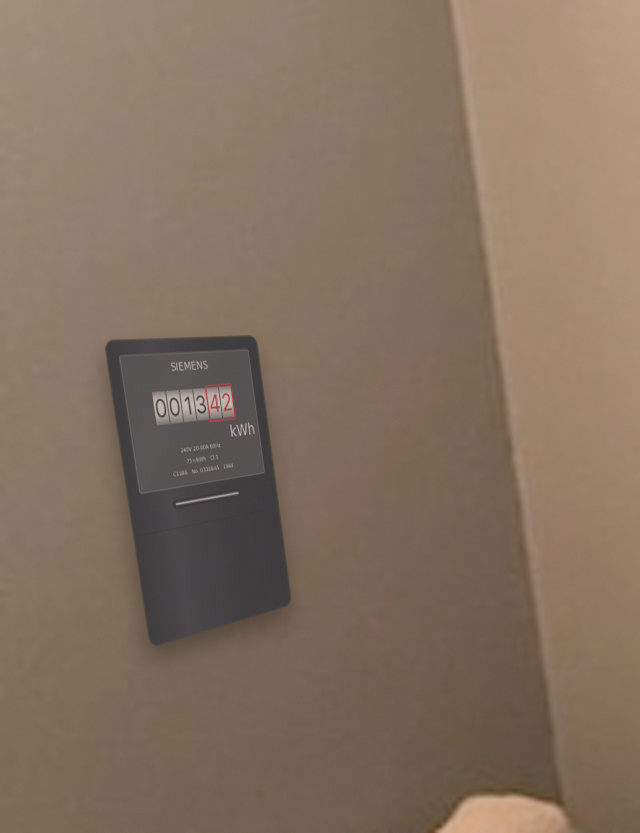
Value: kWh 13.42
